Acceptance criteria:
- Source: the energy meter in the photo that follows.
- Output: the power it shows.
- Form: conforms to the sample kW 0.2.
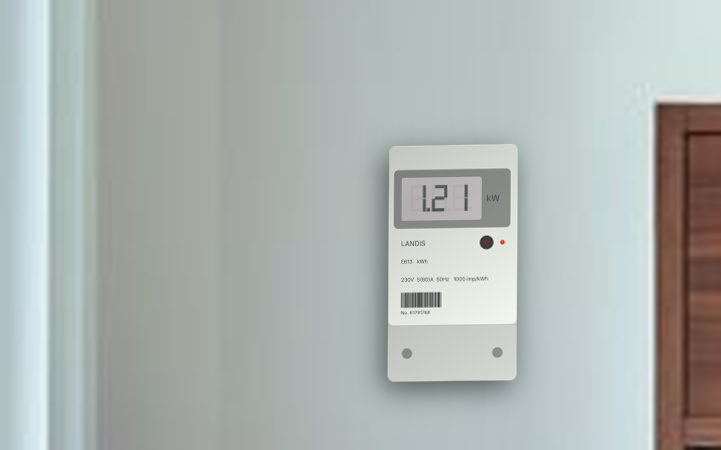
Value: kW 1.21
